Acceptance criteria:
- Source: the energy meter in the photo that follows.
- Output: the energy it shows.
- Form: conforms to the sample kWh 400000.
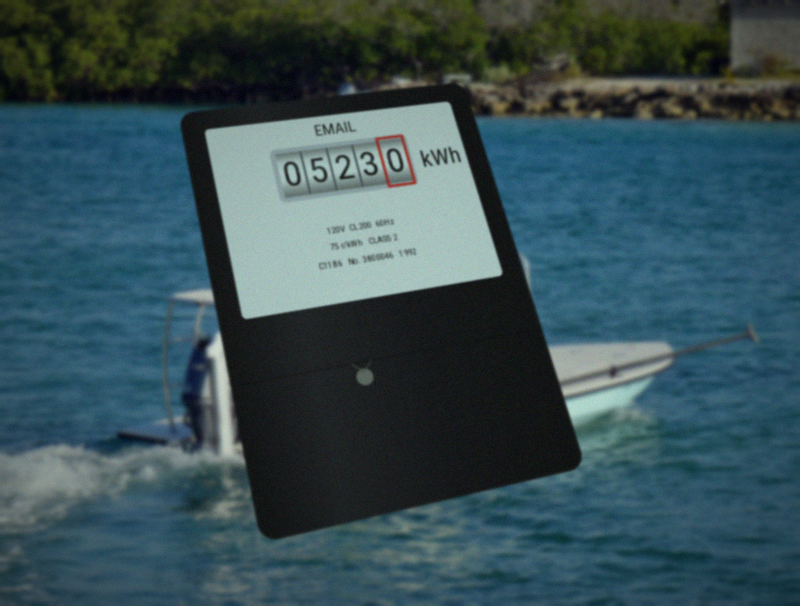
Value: kWh 523.0
